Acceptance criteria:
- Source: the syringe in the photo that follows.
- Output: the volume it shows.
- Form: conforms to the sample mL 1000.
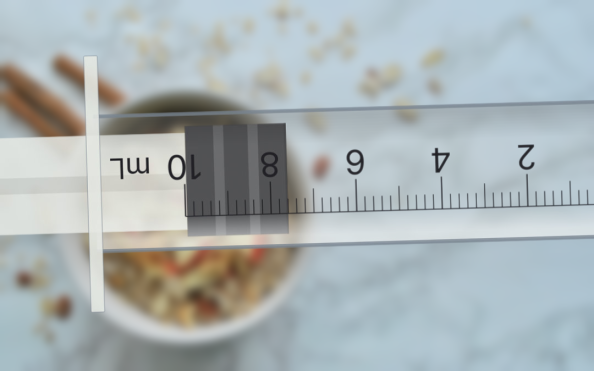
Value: mL 7.6
